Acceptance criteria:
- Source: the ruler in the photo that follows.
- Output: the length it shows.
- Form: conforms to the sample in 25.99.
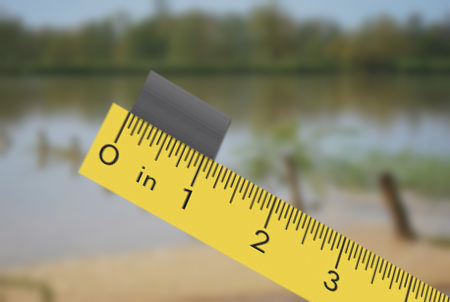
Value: in 1.125
